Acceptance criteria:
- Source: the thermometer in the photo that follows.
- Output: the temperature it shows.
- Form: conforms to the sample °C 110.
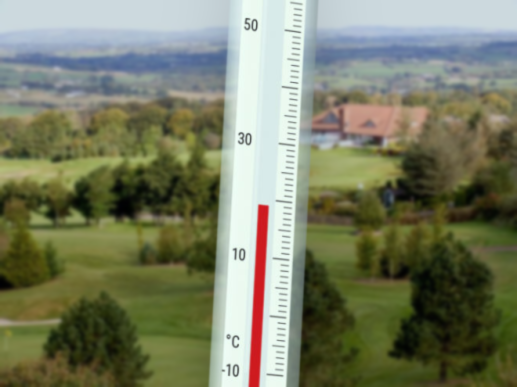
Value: °C 19
